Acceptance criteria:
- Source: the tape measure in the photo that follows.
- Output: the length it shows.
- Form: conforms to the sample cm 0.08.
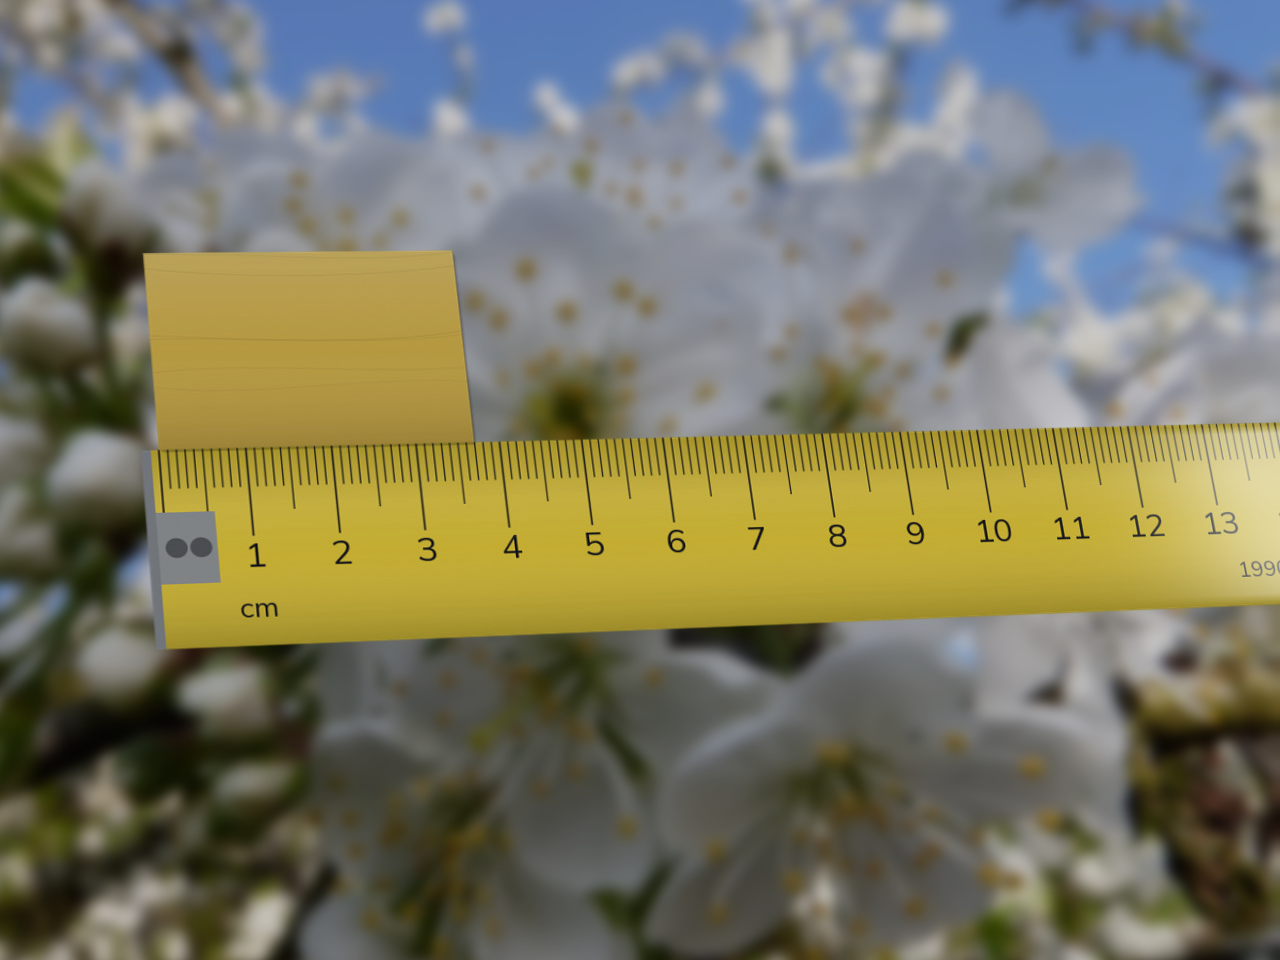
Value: cm 3.7
